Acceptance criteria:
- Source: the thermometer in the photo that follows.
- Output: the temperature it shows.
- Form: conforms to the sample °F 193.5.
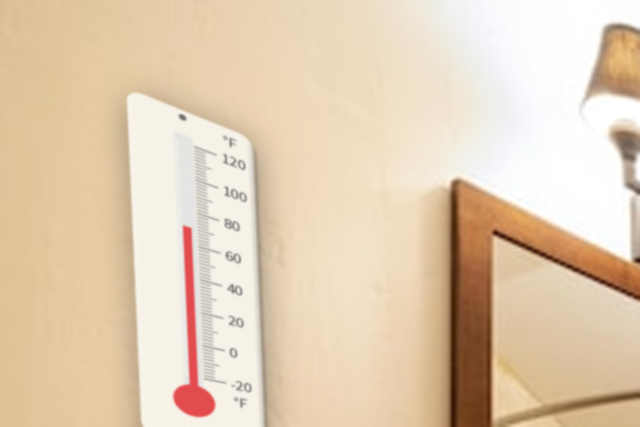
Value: °F 70
